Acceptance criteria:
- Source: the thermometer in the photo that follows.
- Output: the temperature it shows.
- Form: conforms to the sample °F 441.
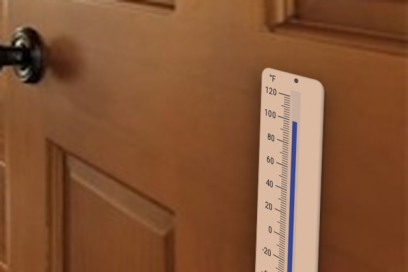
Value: °F 100
